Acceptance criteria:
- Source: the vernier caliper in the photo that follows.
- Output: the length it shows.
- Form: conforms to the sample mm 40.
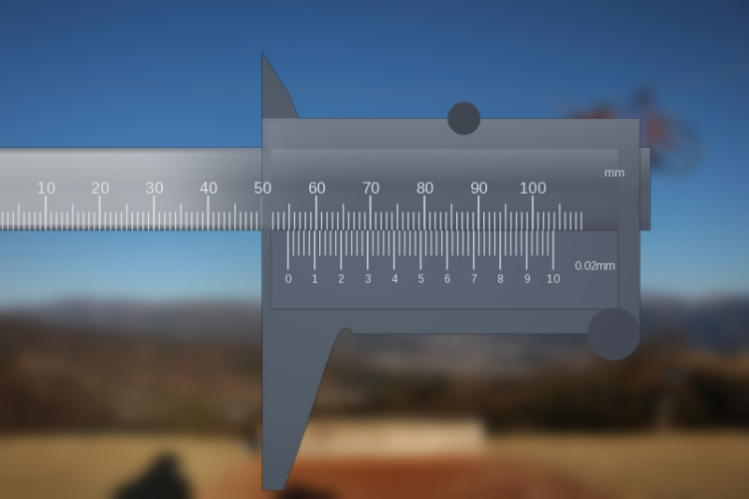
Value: mm 54.8
